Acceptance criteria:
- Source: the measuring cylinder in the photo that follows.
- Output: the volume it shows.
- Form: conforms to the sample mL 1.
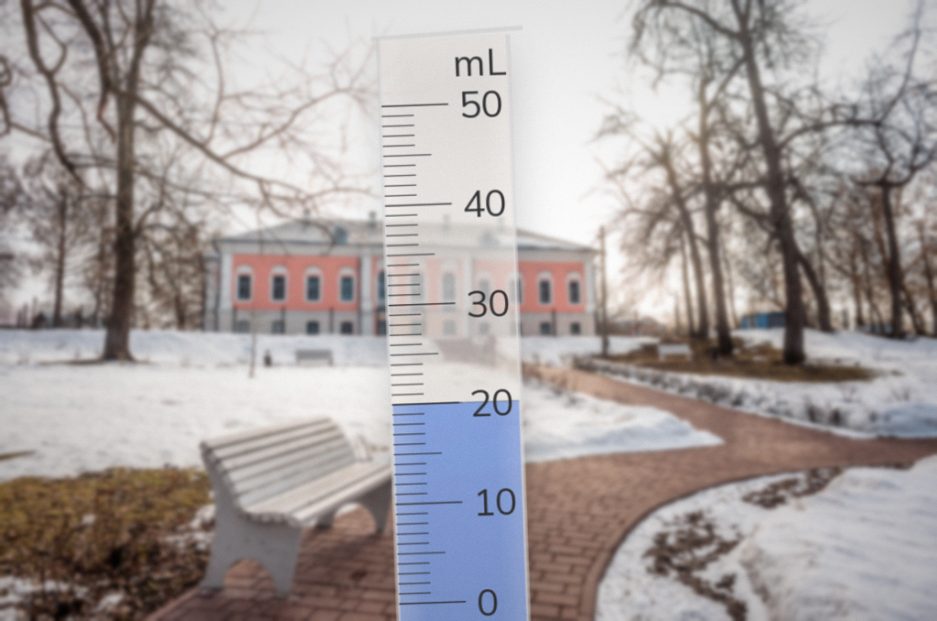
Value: mL 20
